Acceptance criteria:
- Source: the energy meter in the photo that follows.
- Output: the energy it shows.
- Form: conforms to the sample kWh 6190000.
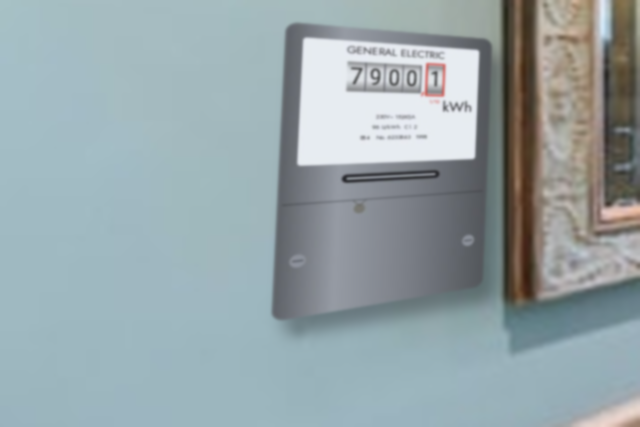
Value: kWh 7900.1
